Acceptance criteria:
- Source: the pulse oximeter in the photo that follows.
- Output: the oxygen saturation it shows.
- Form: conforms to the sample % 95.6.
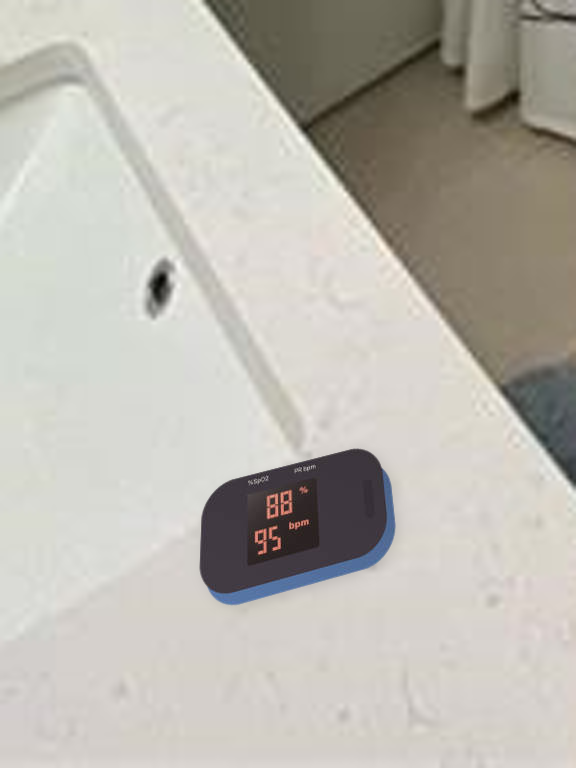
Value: % 88
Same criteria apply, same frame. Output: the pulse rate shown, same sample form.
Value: bpm 95
